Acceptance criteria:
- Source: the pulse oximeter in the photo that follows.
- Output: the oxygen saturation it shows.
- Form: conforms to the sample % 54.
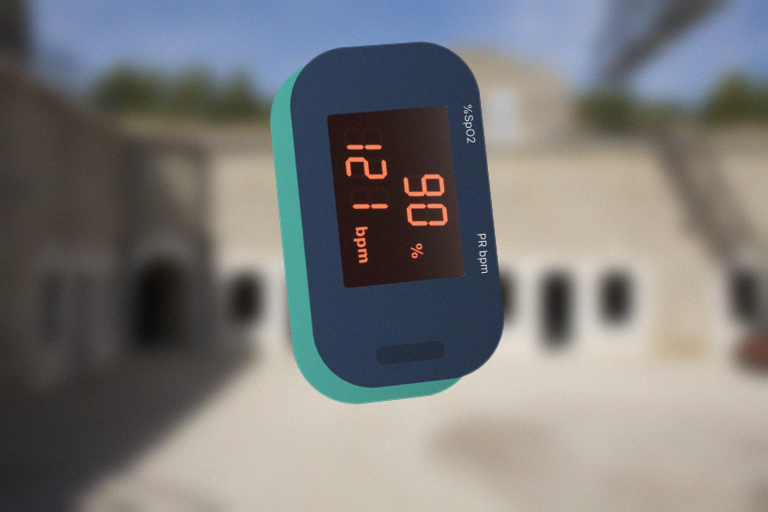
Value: % 90
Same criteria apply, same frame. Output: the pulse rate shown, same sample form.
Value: bpm 121
